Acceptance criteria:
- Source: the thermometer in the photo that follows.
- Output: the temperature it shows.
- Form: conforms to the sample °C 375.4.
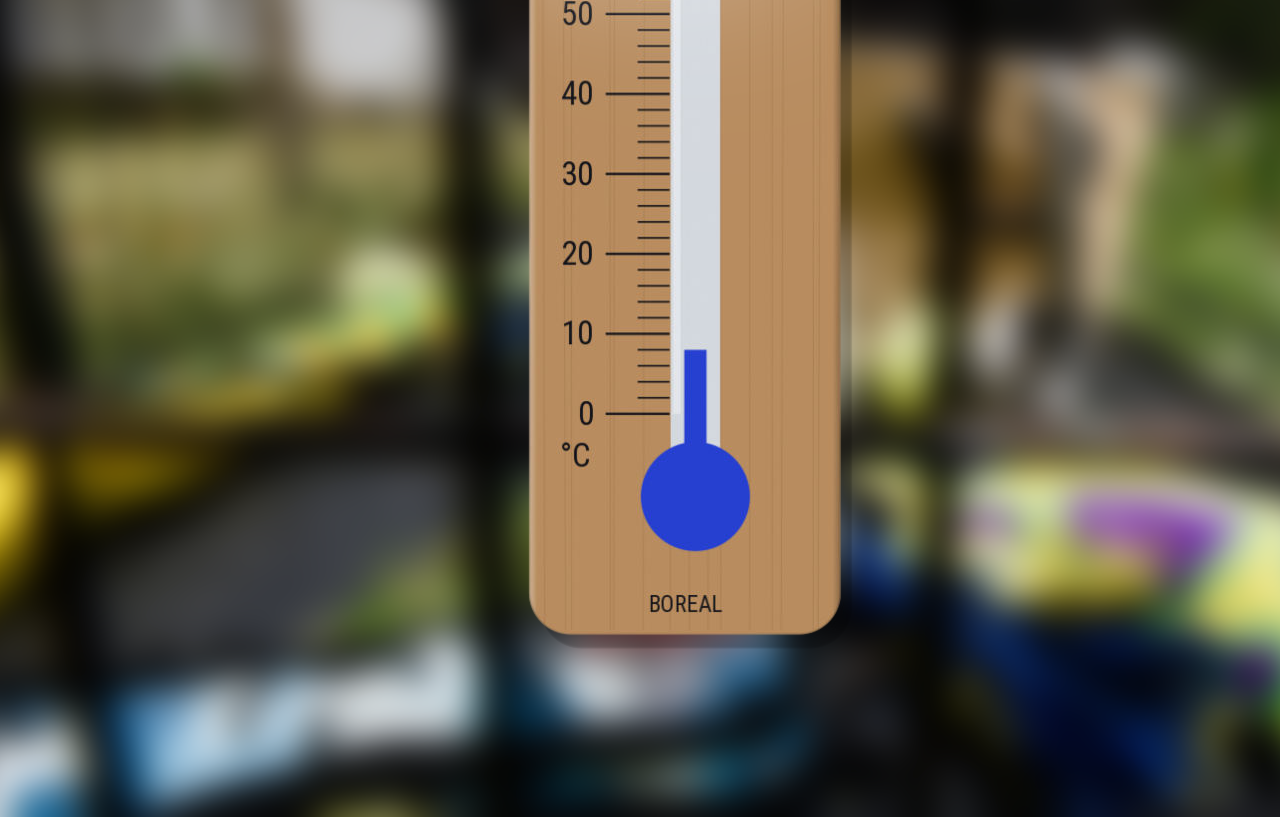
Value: °C 8
